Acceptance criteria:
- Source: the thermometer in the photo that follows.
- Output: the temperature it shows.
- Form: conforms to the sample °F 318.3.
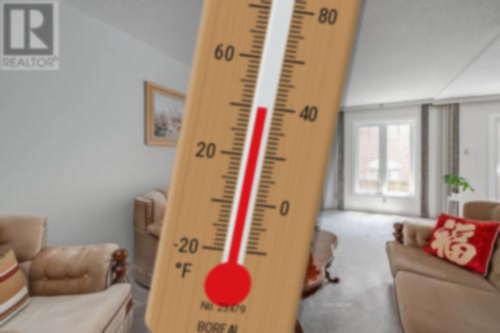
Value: °F 40
